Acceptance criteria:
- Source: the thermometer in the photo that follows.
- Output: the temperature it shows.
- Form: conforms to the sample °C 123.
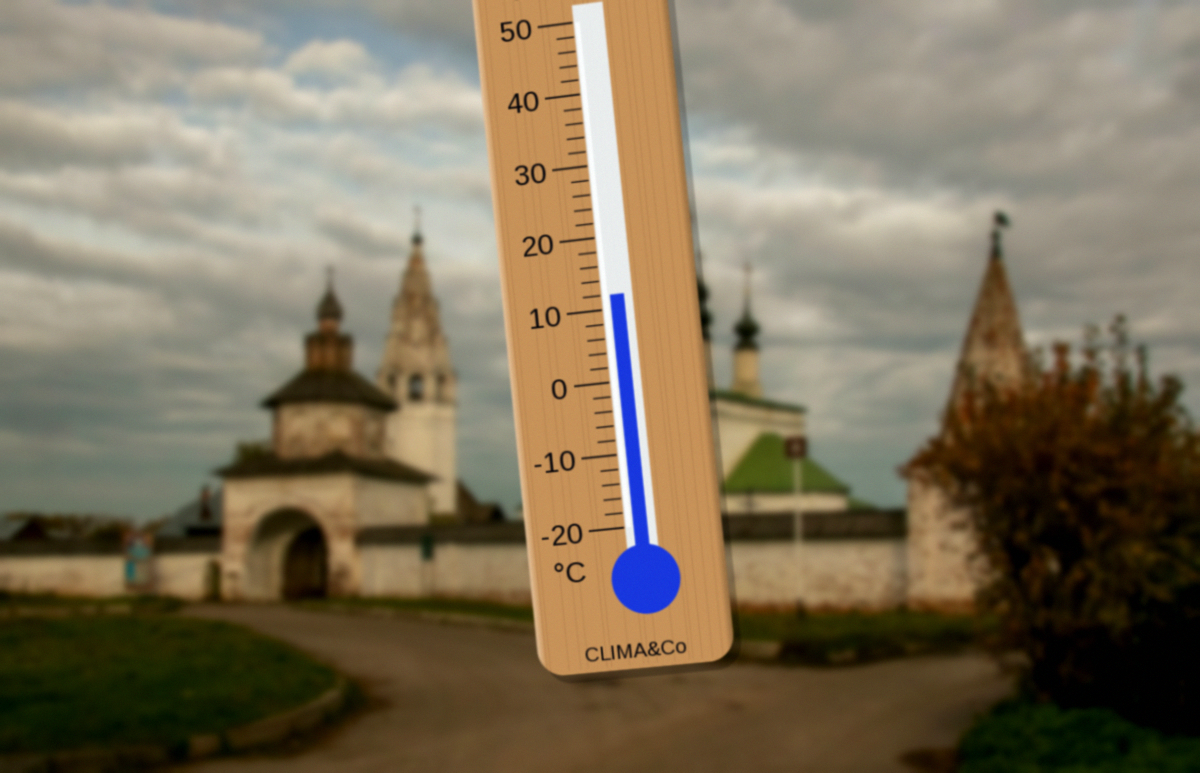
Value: °C 12
